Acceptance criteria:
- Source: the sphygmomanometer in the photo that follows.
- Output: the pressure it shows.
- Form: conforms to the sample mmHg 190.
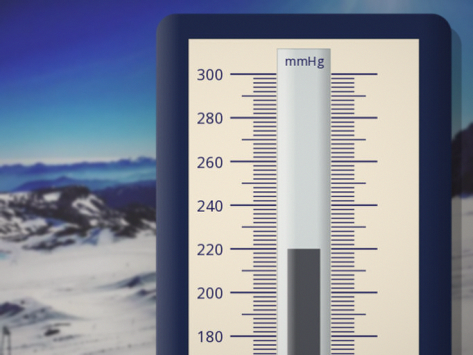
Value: mmHg 220
